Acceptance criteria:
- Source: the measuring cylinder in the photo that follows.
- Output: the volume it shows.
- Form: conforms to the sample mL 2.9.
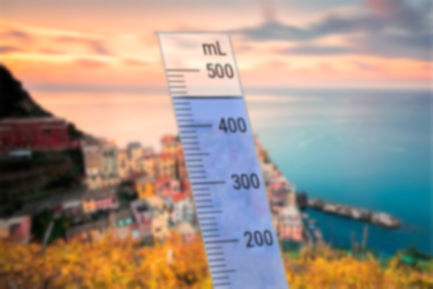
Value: mL 450
